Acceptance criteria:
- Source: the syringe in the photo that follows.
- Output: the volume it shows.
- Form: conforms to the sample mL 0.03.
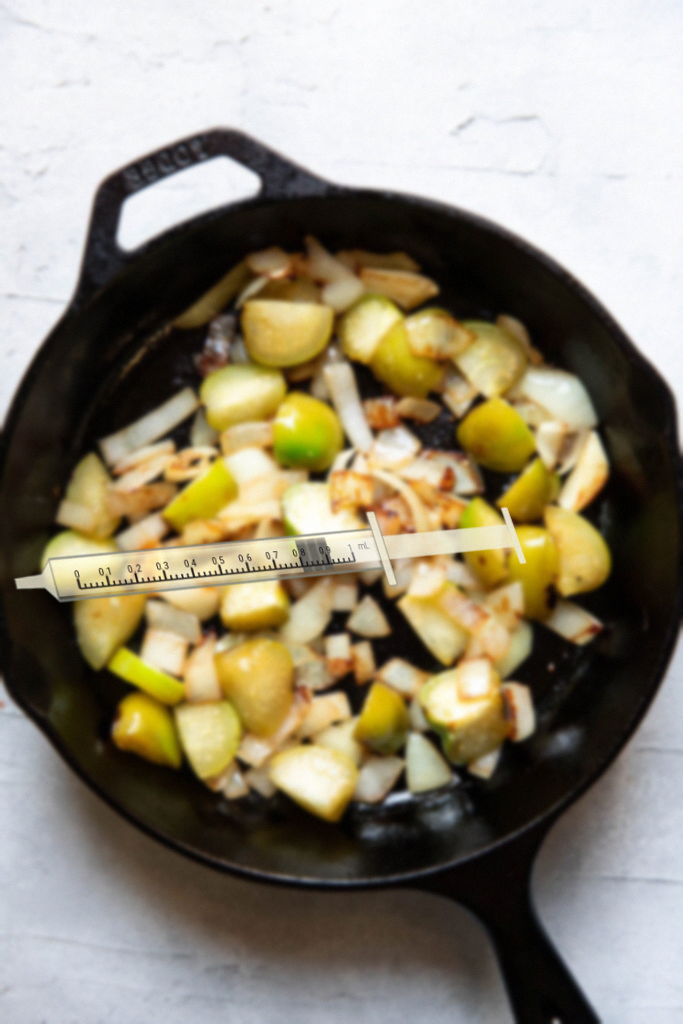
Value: mL 0.8
